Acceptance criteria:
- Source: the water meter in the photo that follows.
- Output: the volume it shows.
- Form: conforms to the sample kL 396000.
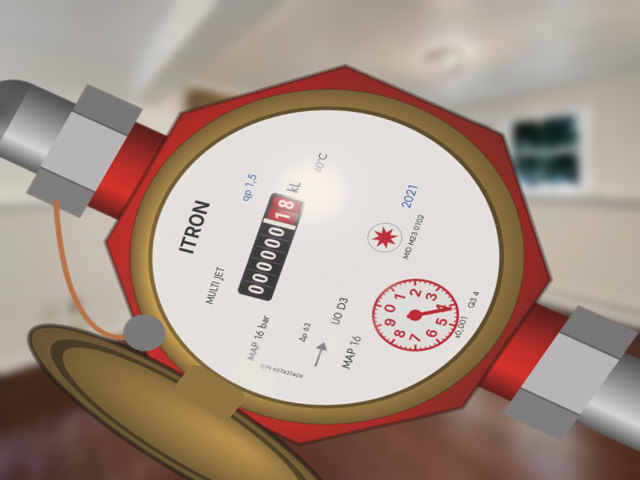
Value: kL 0.184
